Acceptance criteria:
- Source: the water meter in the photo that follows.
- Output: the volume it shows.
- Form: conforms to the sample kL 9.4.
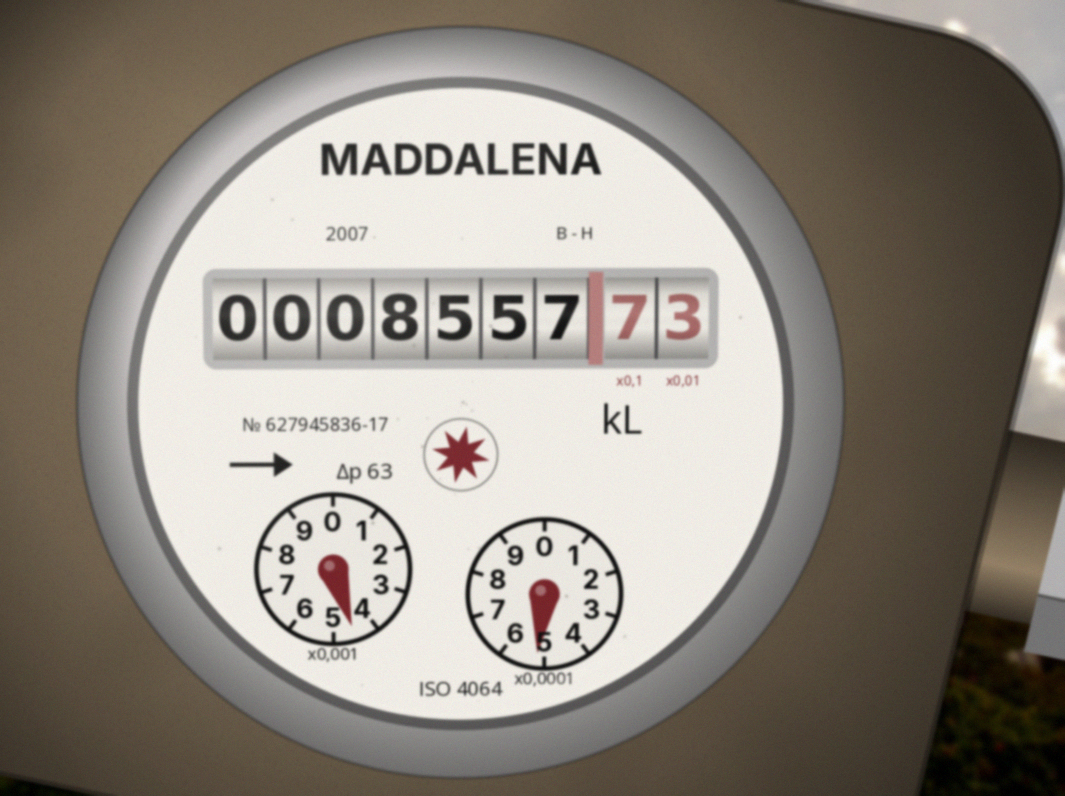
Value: kL 8557.7345
